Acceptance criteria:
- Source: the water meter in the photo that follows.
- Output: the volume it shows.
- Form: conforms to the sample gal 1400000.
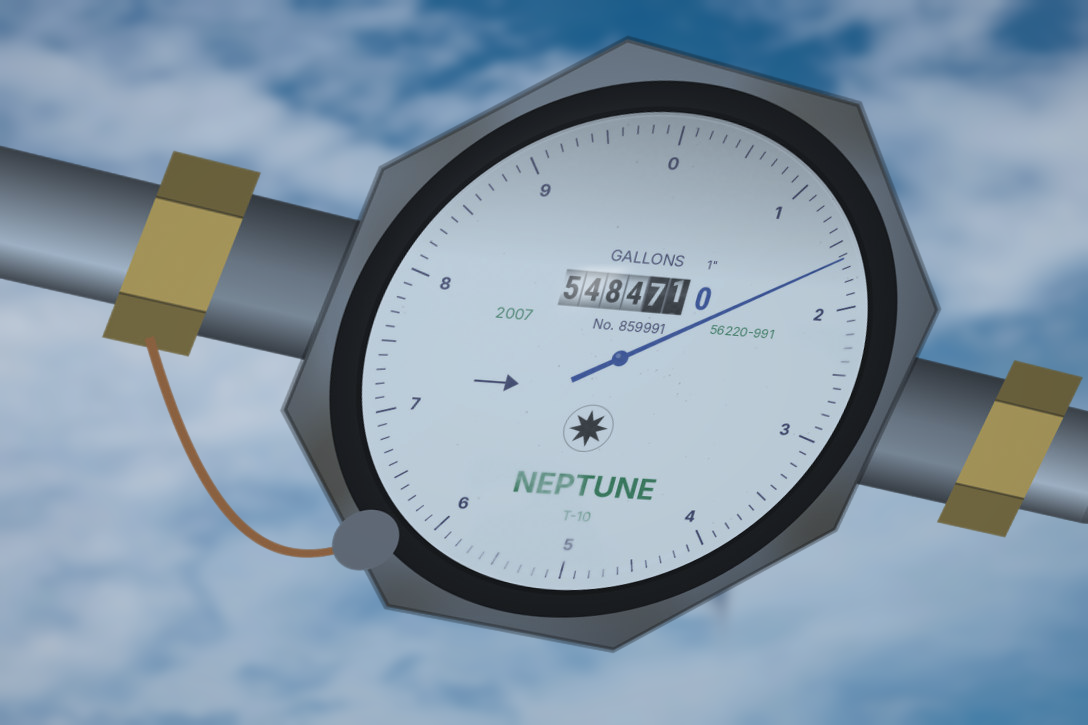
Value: gal 5484711.6
